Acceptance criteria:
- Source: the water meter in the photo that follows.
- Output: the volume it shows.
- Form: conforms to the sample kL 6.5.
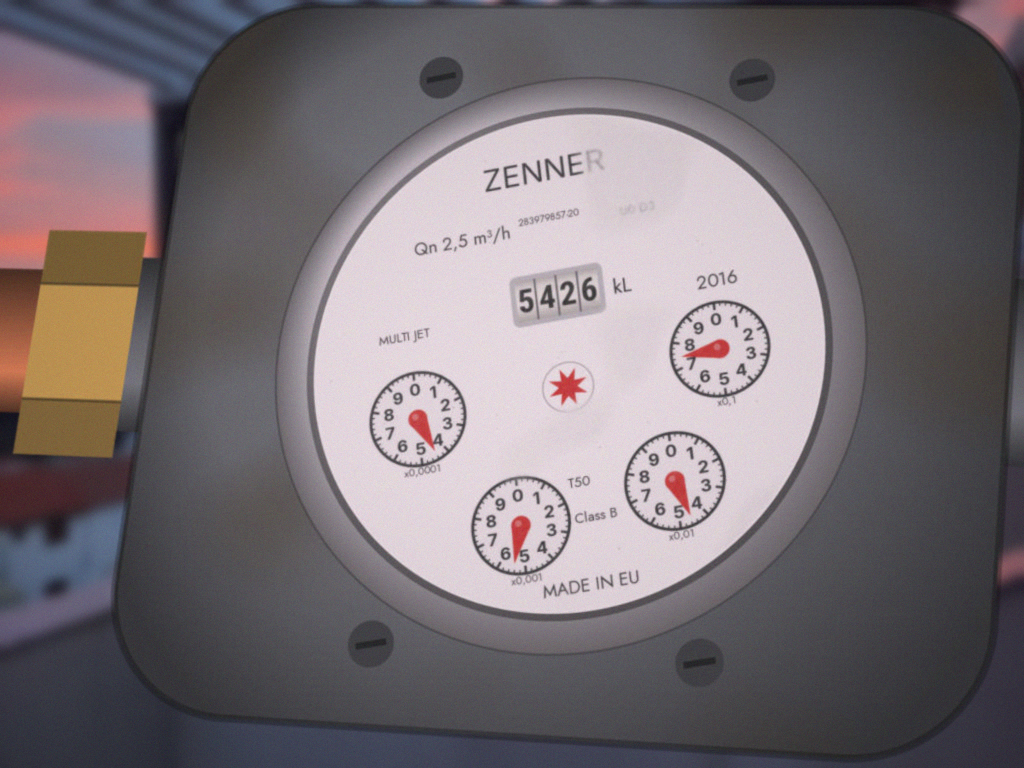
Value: kL 5426.7454
